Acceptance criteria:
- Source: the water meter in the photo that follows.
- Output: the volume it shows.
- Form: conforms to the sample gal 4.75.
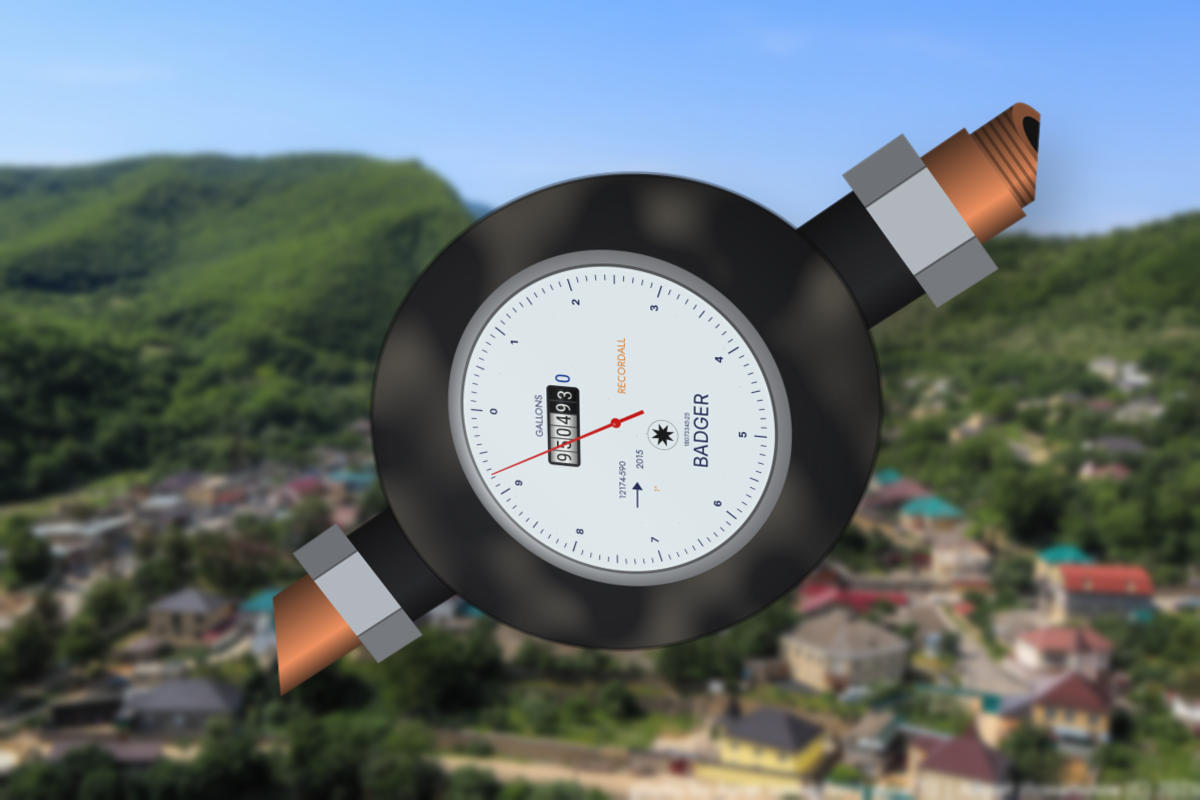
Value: gal 9504929.2
